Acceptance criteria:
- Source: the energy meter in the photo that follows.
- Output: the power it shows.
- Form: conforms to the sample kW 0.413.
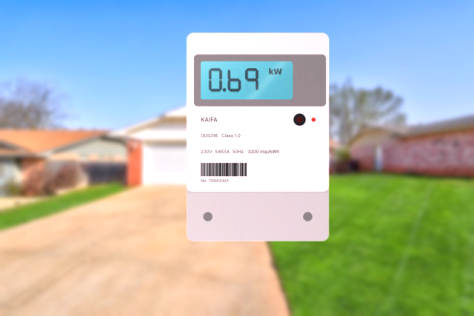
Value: kW 0.69
